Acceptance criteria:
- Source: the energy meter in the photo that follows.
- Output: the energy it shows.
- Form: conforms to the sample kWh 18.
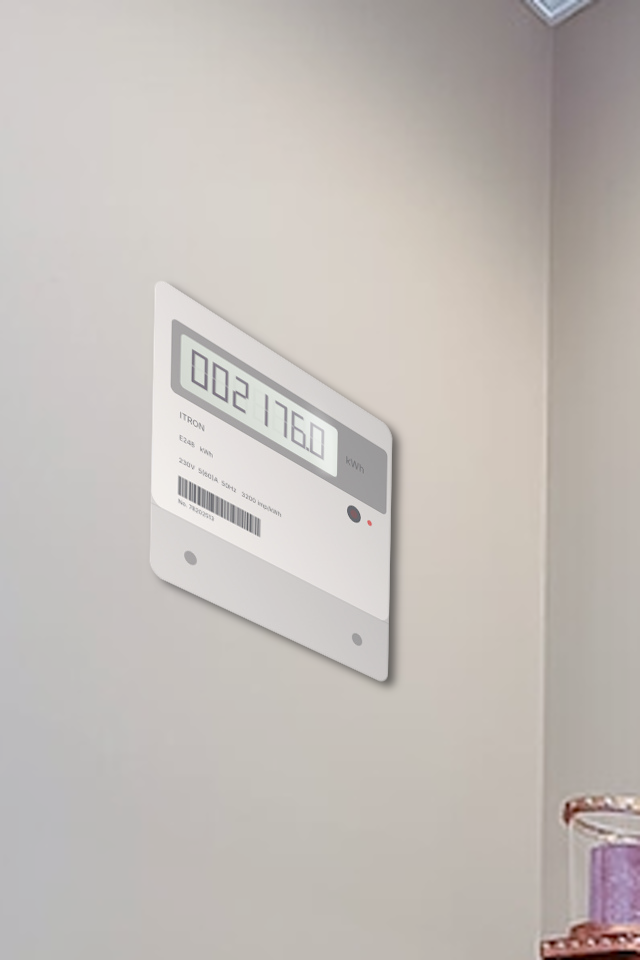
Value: kWh 2176.0
